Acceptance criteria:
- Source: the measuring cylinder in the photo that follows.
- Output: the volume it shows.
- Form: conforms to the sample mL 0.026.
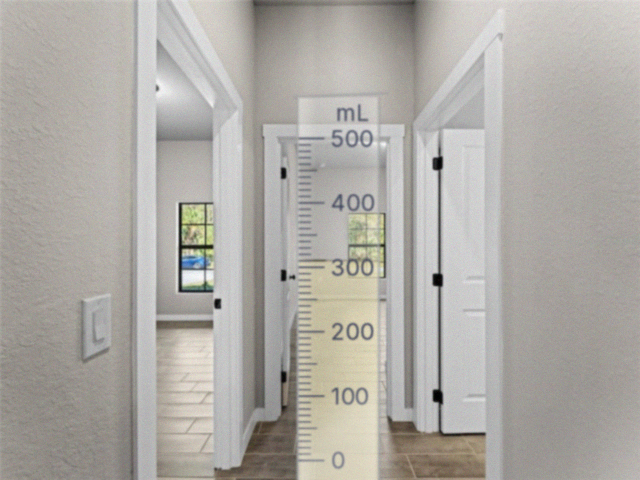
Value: mL 310
